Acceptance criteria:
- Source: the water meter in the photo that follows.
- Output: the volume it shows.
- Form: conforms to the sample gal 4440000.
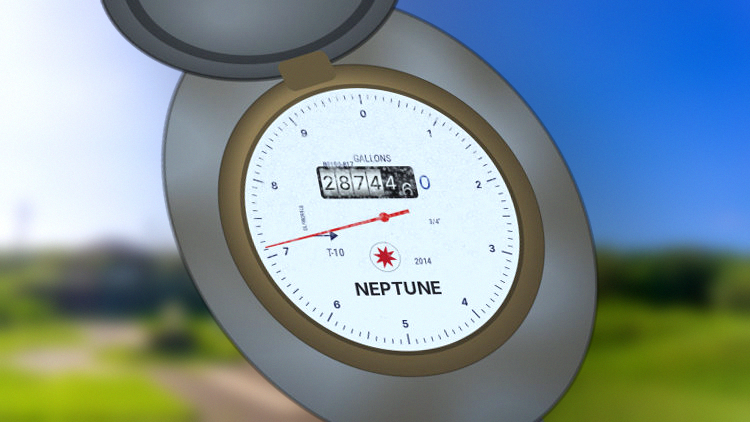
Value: gal 2874457.1
